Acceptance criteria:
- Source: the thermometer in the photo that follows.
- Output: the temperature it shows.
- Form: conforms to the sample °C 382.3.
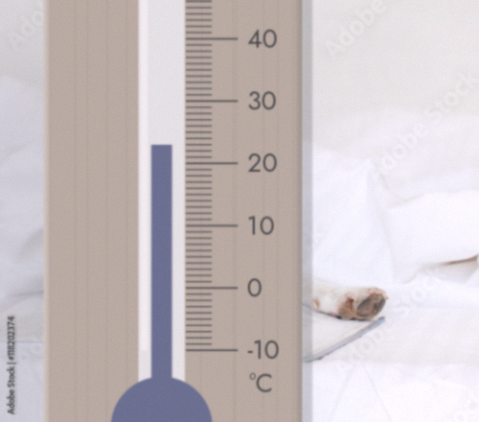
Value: °C 23
